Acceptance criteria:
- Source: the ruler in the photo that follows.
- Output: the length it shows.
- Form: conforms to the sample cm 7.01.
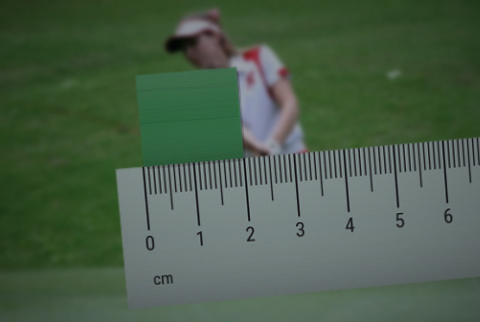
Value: cm 2
